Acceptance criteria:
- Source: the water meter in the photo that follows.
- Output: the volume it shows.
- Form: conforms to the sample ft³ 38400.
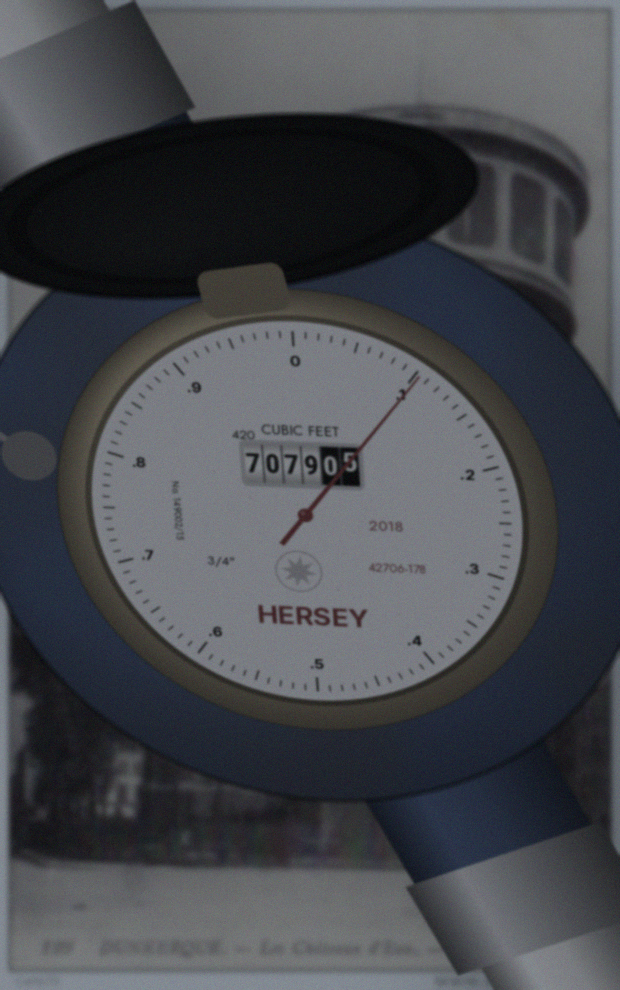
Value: ft³ 707905.10
